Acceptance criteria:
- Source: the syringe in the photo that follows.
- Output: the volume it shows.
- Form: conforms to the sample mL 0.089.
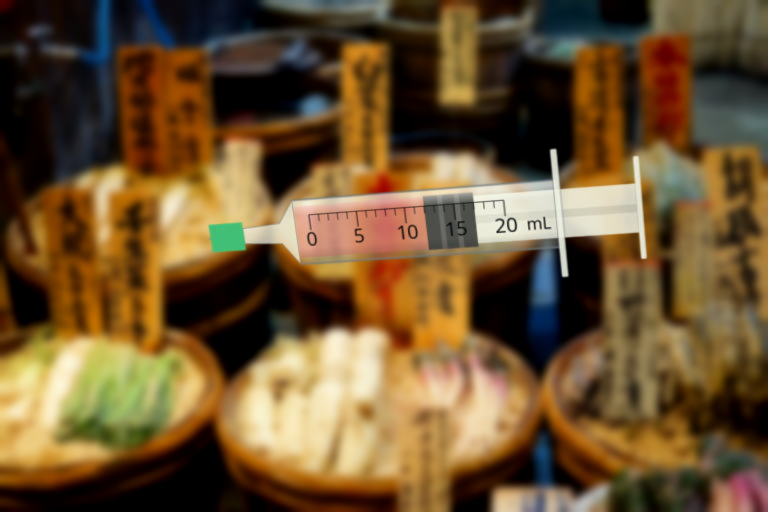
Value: mL 12
